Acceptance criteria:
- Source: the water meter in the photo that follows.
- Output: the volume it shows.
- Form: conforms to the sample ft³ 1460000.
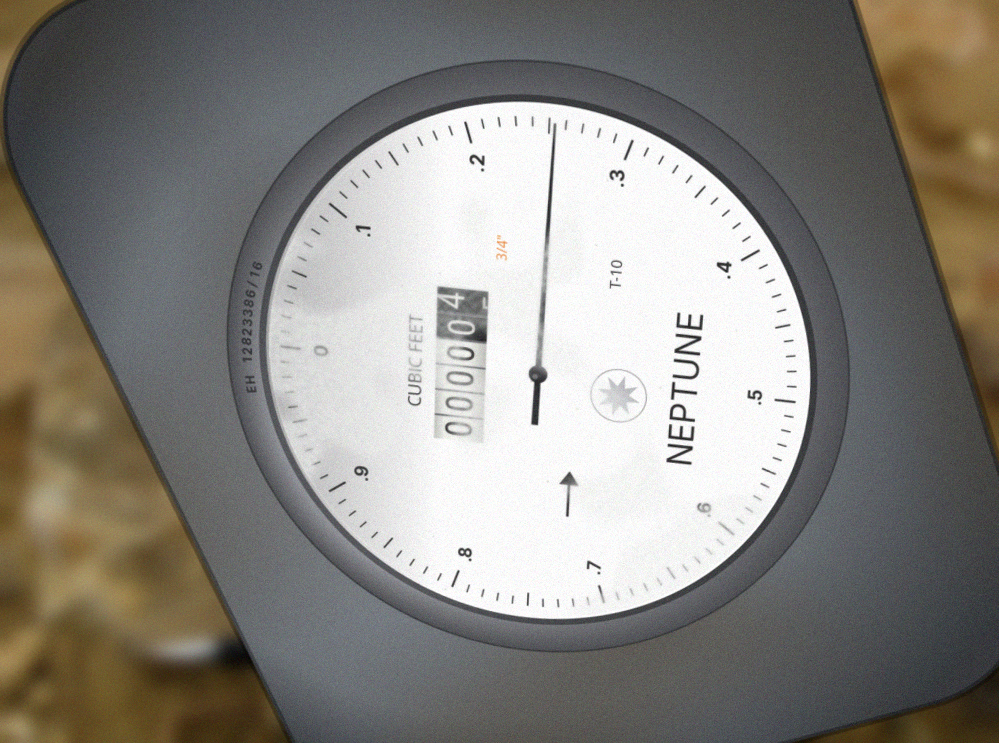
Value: ft³ 4.25
